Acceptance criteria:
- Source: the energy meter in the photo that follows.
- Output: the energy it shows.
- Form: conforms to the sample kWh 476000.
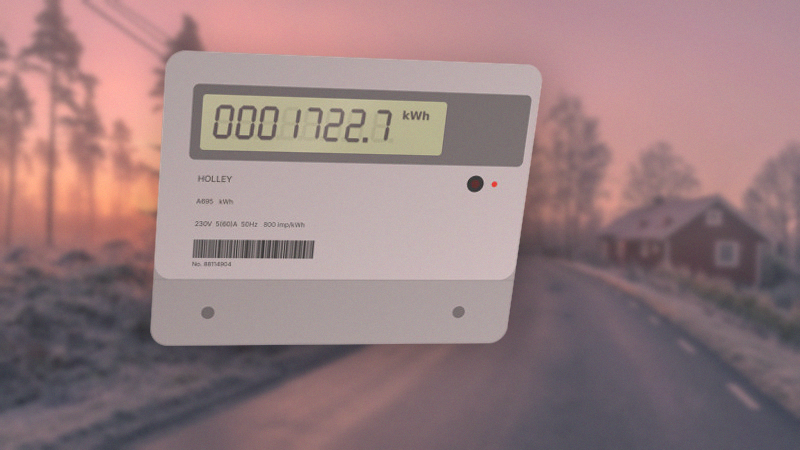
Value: kWh 1722.7
